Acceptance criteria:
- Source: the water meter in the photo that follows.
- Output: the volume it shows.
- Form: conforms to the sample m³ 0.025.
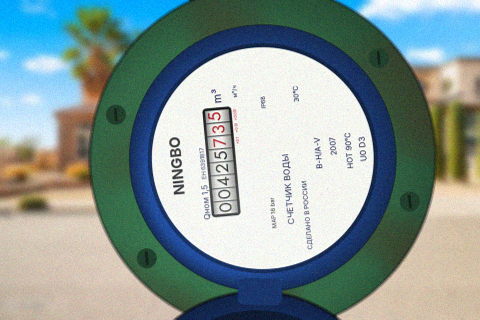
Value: m³ 425.735
